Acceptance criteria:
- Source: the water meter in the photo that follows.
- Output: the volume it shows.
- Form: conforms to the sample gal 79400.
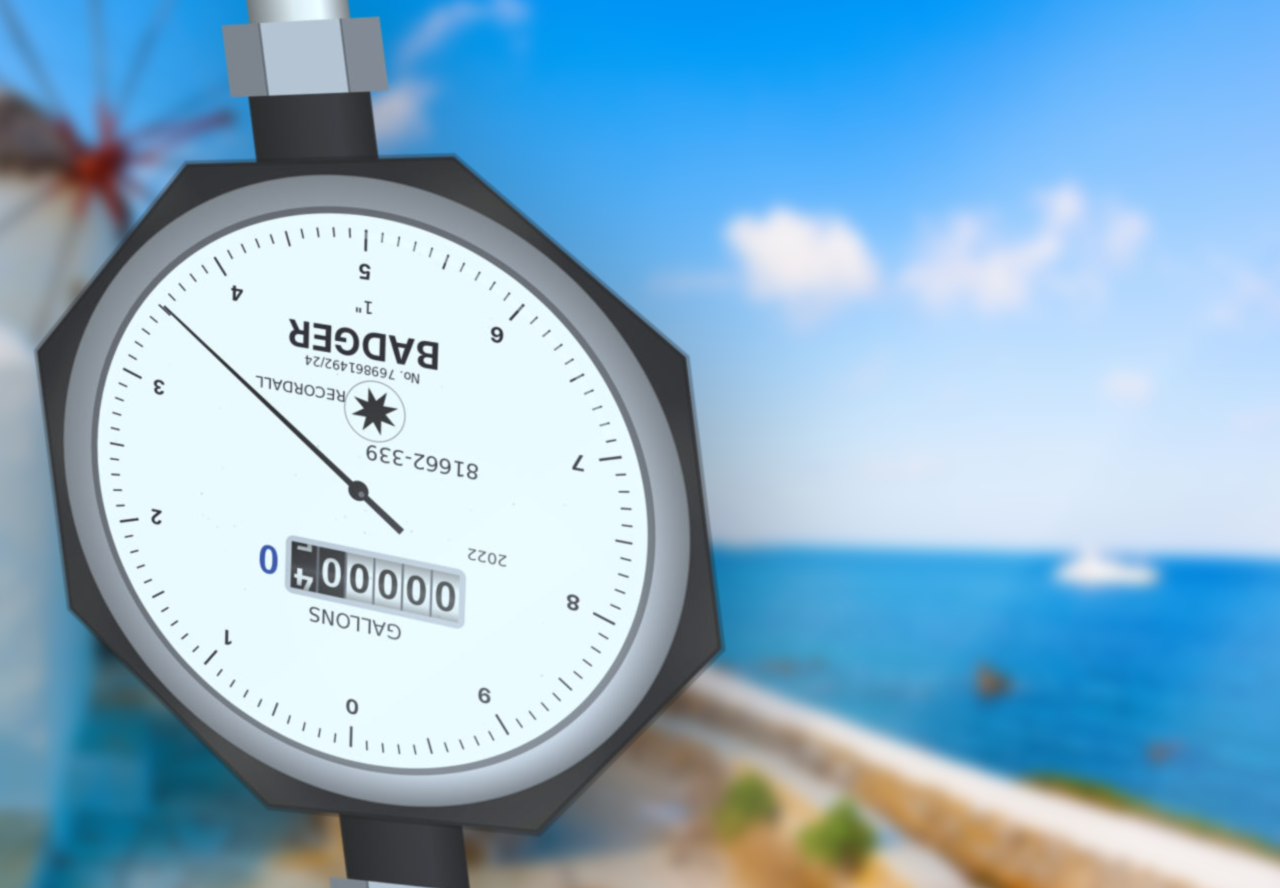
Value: gal 43.5
